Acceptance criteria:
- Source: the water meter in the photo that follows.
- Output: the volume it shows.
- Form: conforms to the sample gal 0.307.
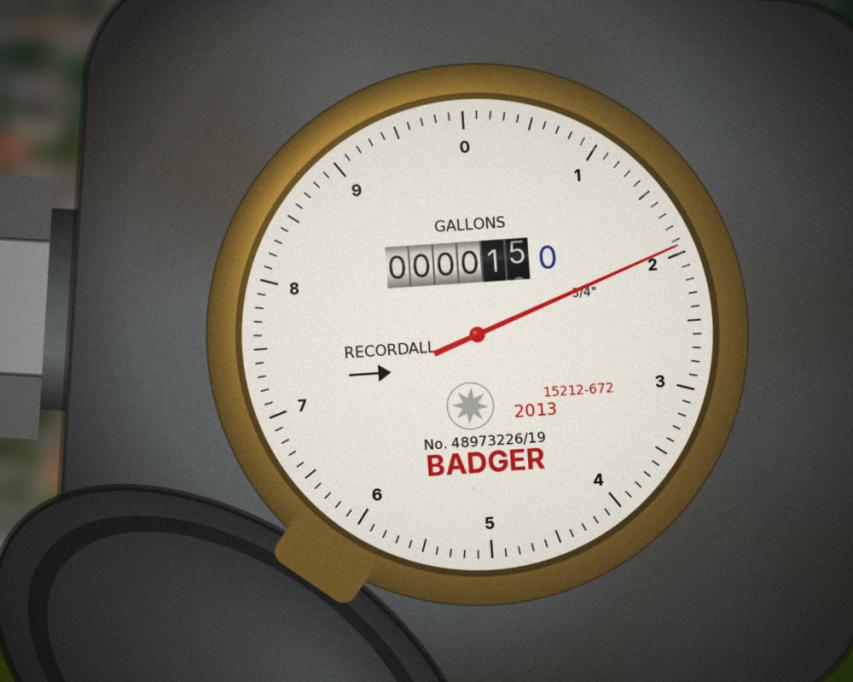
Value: gal 151.9
